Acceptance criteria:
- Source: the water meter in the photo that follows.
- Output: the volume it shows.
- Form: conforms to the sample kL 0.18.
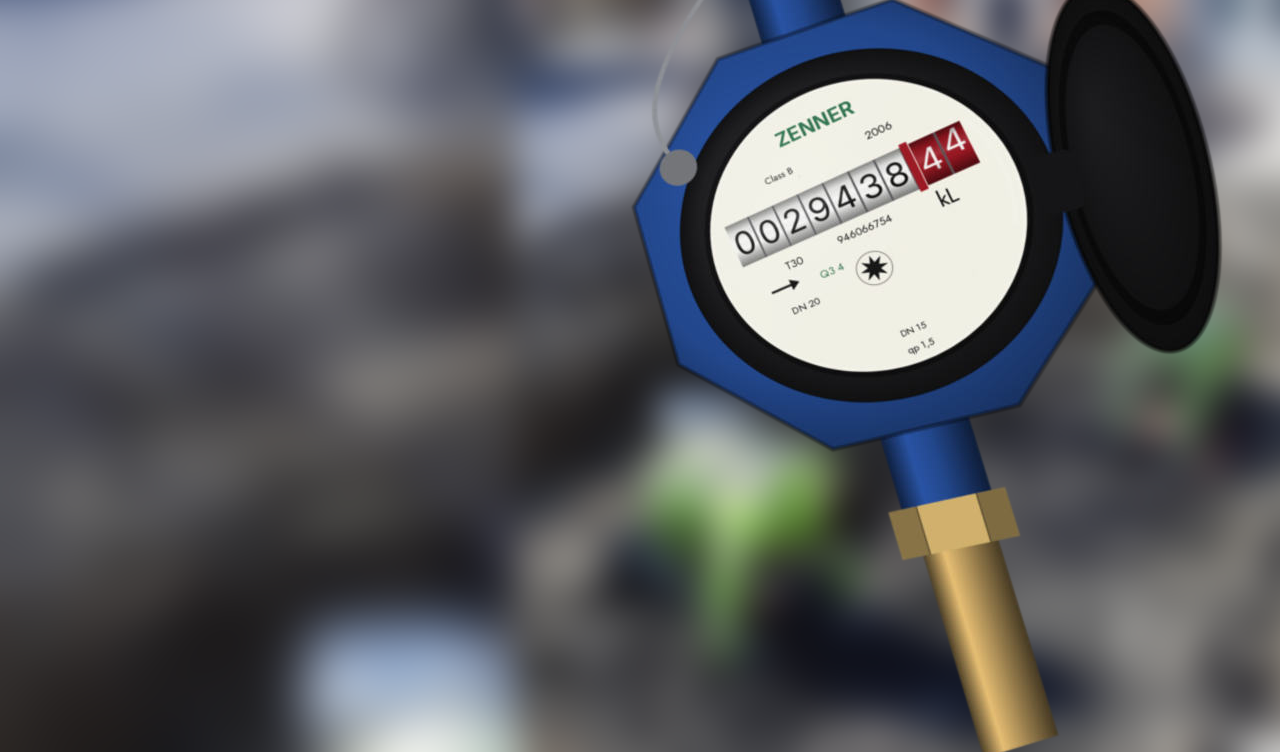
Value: kL 29438.44
